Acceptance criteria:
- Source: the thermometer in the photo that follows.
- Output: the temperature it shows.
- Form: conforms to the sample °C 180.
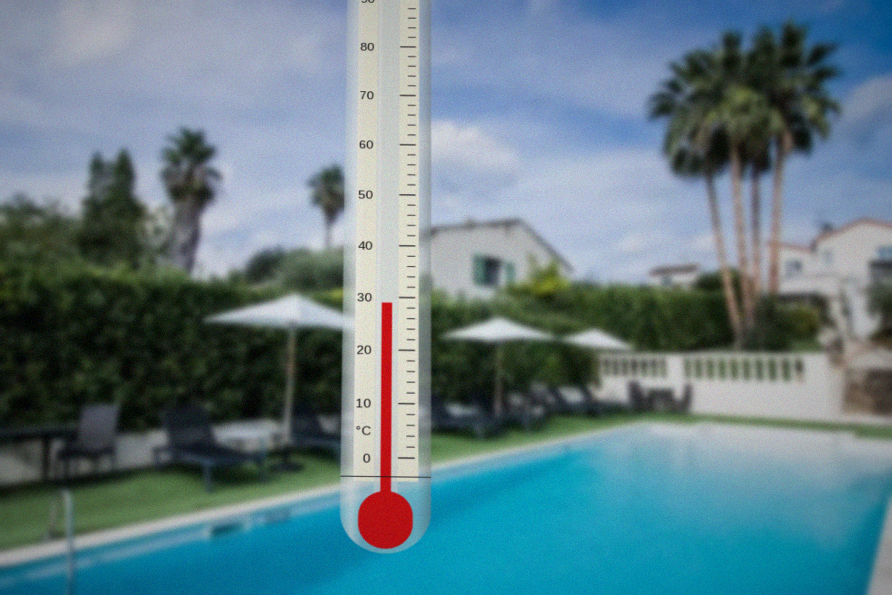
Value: °C 29
